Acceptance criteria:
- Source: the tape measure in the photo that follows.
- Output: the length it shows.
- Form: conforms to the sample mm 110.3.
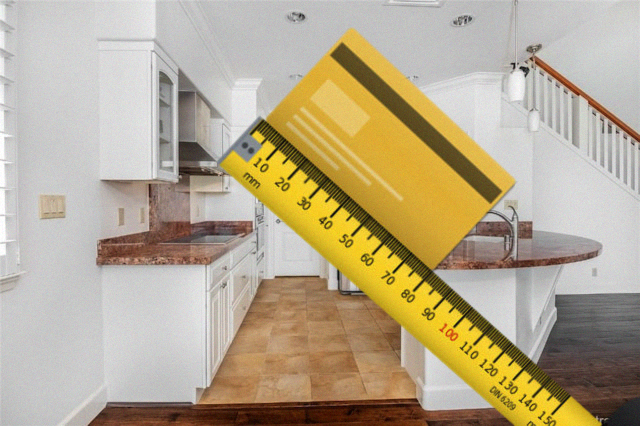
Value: mm 80
